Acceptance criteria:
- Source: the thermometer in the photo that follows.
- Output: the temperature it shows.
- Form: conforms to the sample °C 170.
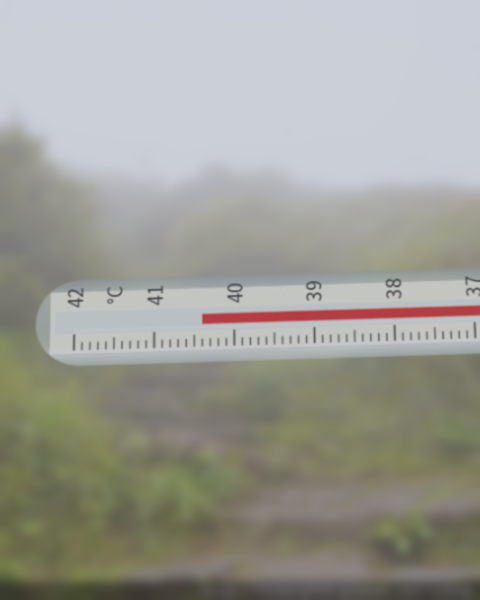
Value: °C 40.4
